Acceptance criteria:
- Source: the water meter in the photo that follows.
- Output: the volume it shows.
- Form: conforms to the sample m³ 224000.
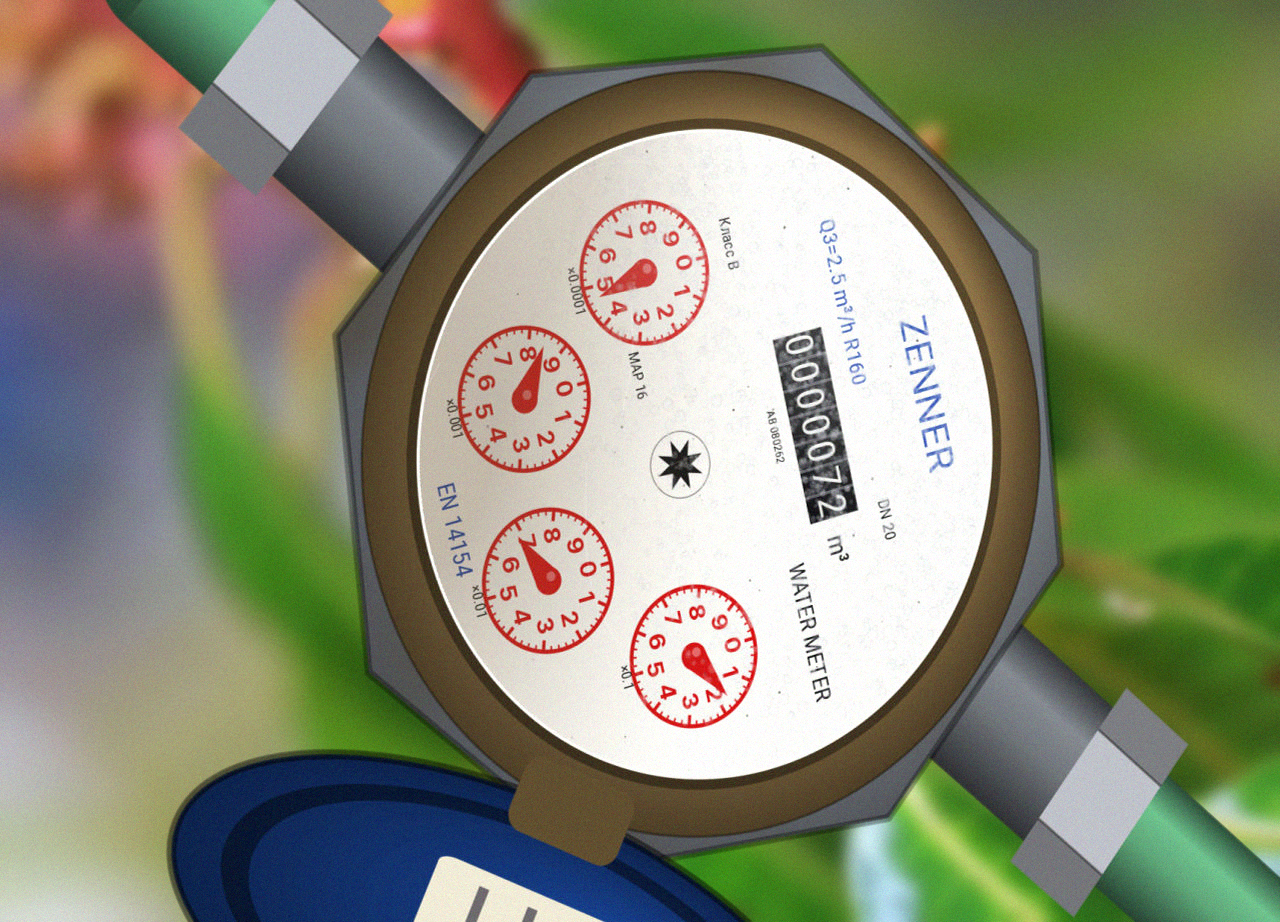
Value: m³ 72.1684
